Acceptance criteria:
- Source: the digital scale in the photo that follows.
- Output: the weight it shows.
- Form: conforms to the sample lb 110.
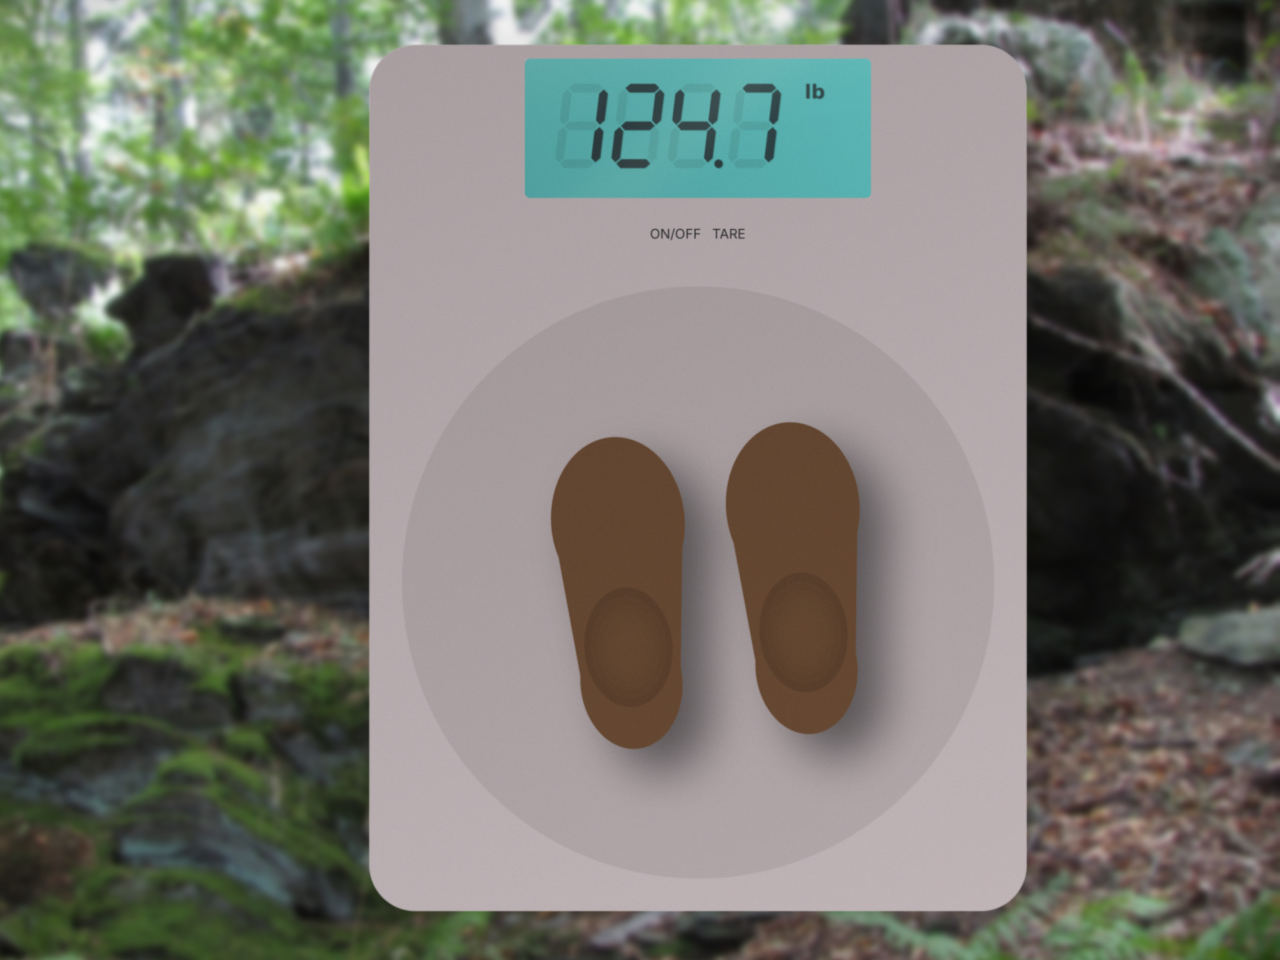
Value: lb 124.7
